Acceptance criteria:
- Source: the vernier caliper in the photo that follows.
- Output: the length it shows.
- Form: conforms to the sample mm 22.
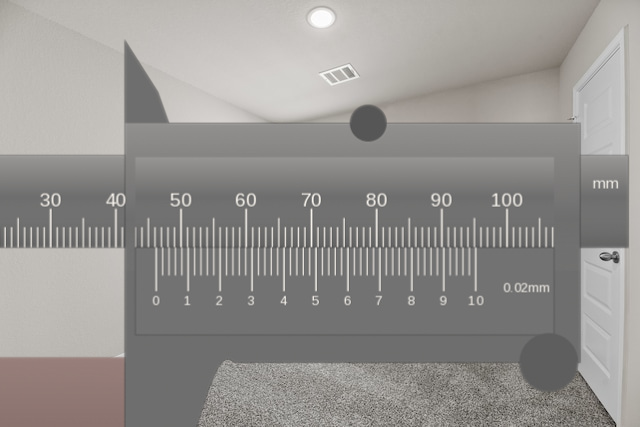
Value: mm 46.2
